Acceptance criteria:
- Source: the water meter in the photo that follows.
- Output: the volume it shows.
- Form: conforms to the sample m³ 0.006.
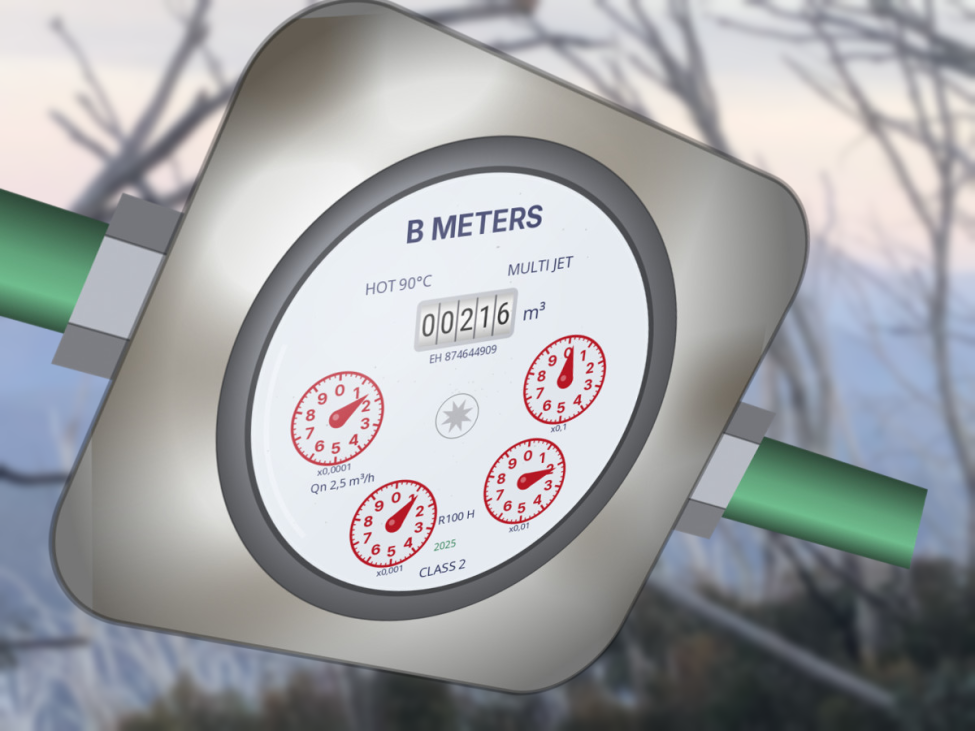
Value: m³ 216.0211
